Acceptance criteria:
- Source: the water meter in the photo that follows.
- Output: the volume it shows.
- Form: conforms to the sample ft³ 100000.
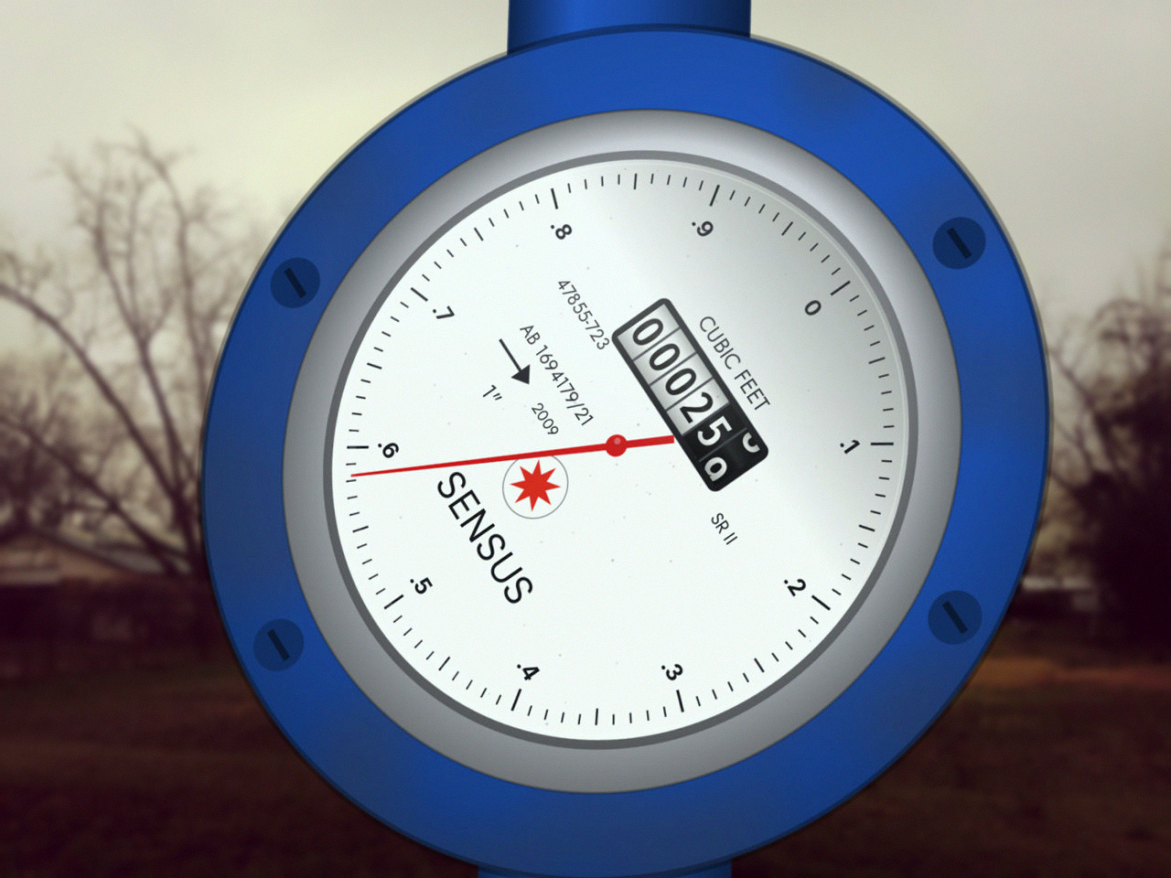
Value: ft³ 258.58
